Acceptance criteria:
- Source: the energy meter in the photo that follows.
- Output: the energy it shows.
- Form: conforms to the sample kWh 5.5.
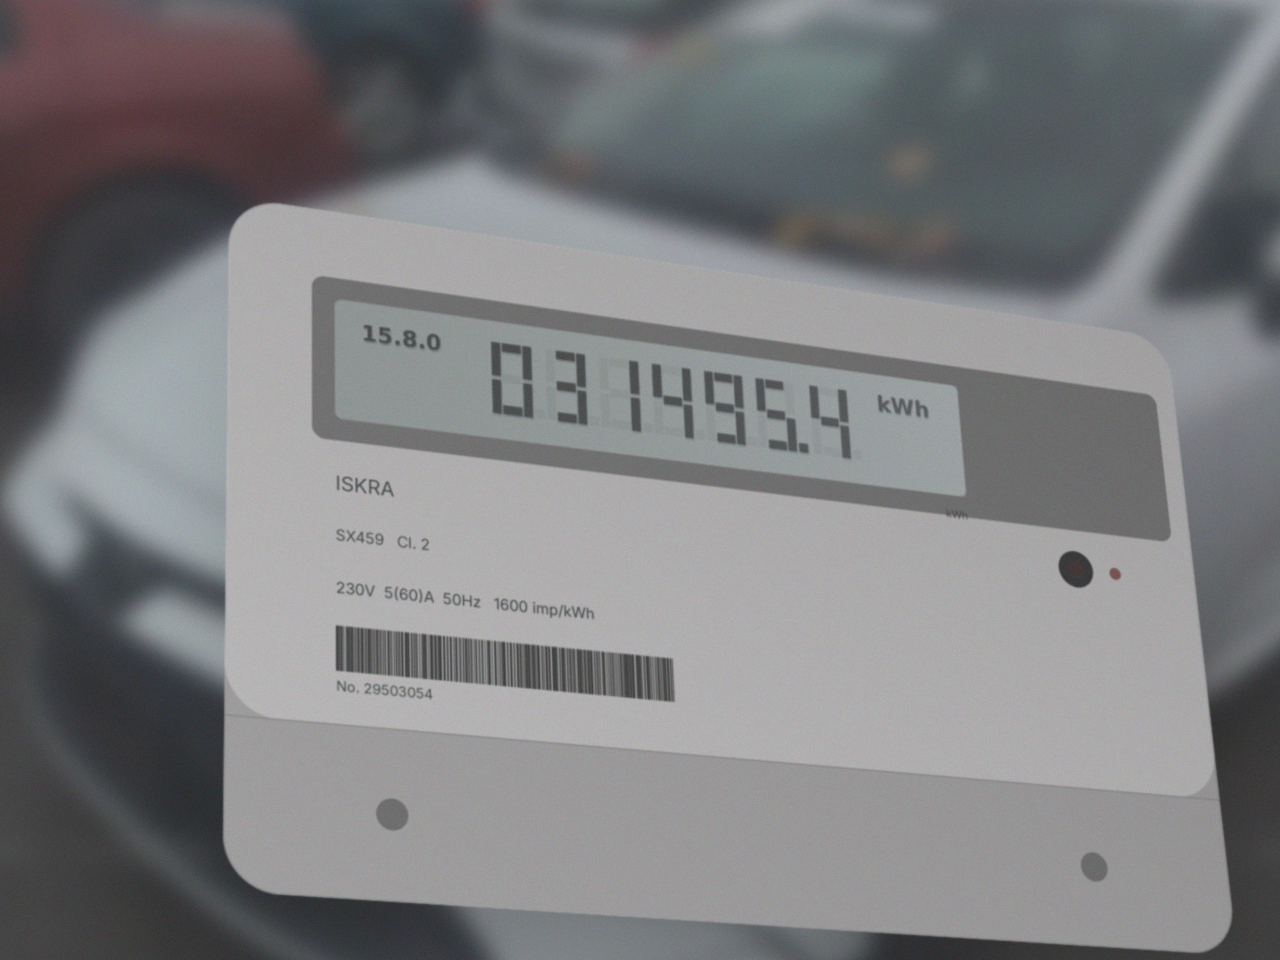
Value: kWh 31495.4
